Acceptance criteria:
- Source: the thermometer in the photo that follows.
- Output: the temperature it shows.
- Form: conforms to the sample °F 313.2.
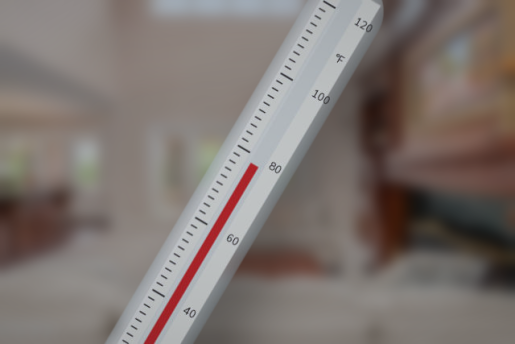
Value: °F 78
